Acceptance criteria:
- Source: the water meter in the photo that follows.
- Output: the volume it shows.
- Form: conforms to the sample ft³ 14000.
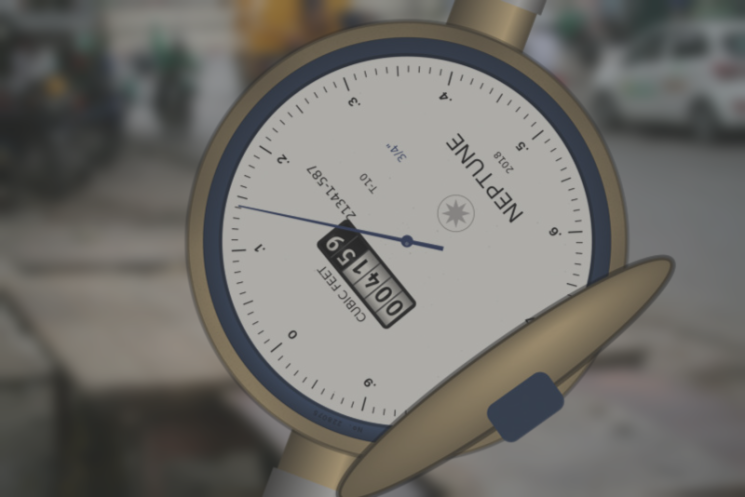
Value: ft³ 4159.14
